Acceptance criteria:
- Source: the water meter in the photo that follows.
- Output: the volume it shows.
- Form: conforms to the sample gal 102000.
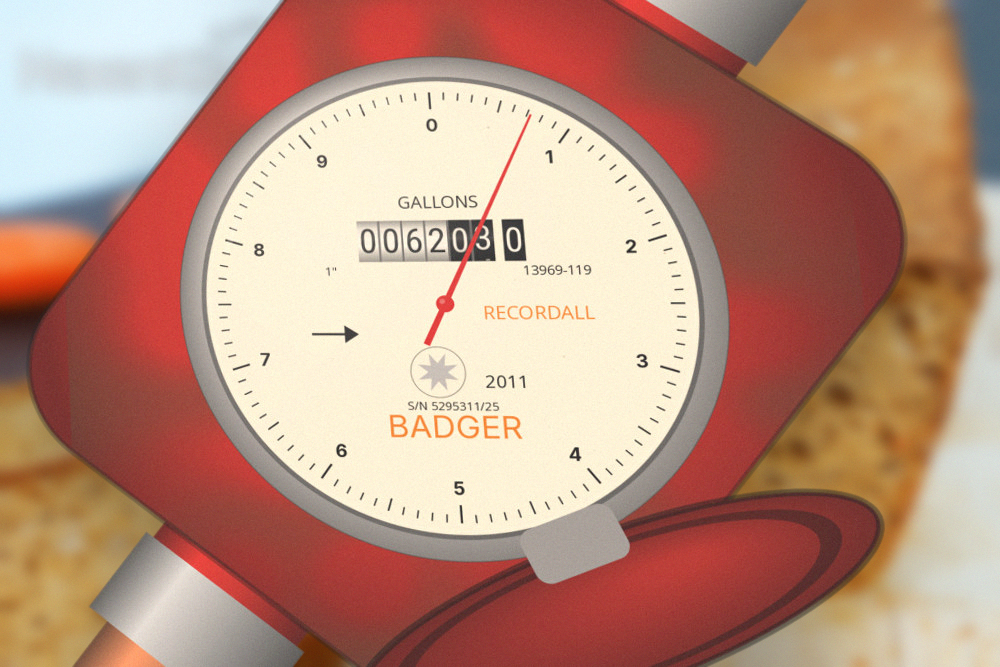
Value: gal 62030.7
